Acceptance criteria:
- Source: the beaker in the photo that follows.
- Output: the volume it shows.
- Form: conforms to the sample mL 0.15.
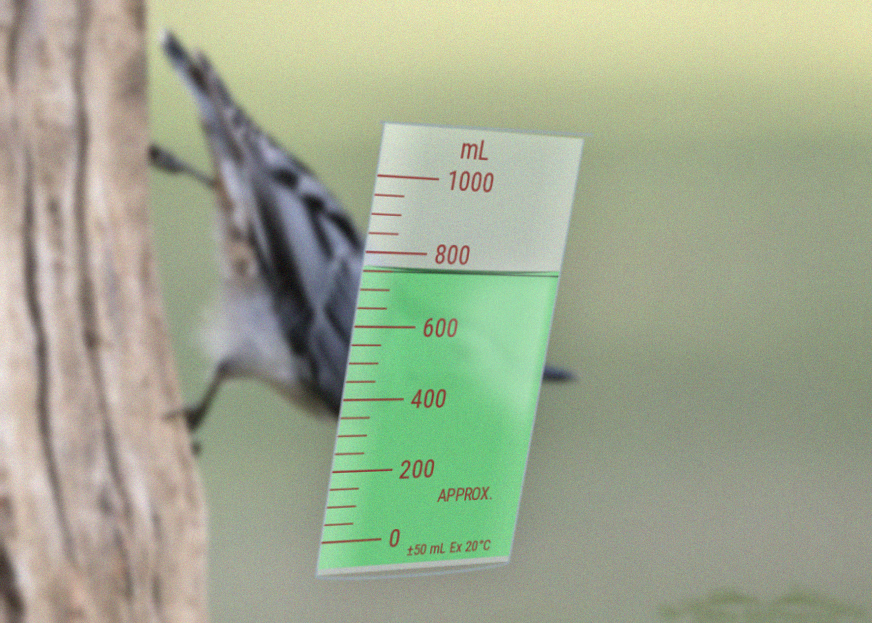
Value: mL 750
